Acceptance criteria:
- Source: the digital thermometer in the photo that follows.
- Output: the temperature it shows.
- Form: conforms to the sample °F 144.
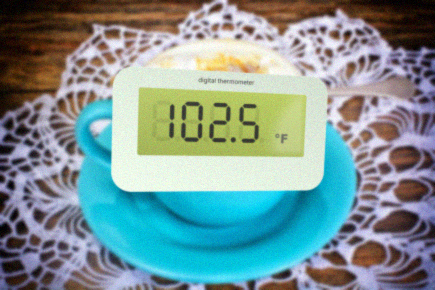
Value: °F 102.5
